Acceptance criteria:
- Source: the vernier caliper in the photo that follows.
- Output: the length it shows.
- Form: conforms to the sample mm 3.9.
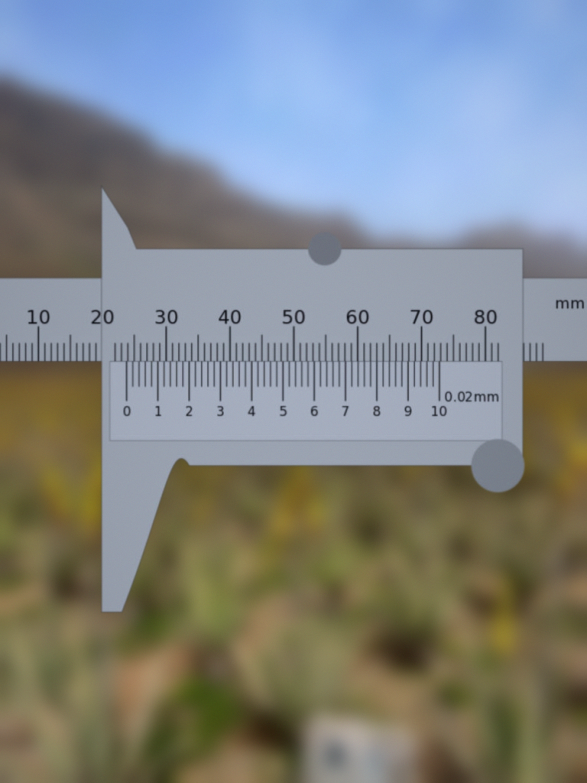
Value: mm 23.8
